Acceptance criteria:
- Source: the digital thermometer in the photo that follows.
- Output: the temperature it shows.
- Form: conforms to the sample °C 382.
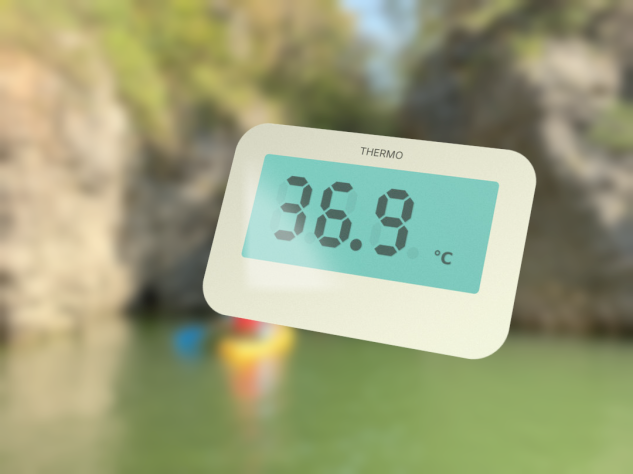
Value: °C 36.9
